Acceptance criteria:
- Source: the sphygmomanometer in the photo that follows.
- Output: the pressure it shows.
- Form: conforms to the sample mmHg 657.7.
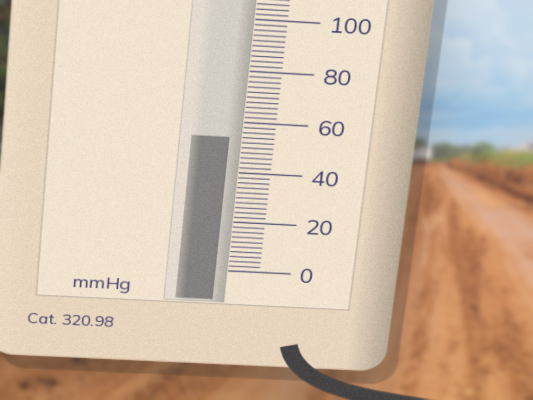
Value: mmHg 54
